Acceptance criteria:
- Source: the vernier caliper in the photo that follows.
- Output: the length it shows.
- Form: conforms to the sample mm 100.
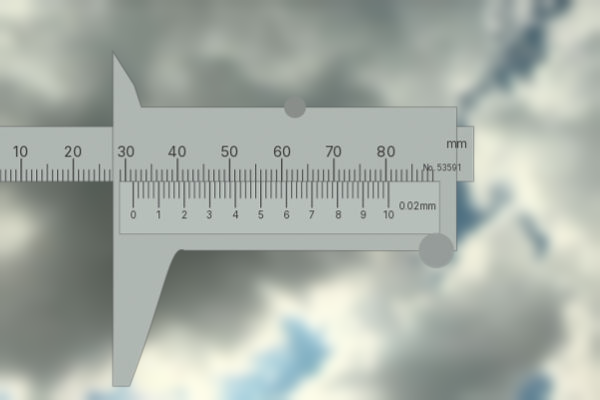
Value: mm 31.5
